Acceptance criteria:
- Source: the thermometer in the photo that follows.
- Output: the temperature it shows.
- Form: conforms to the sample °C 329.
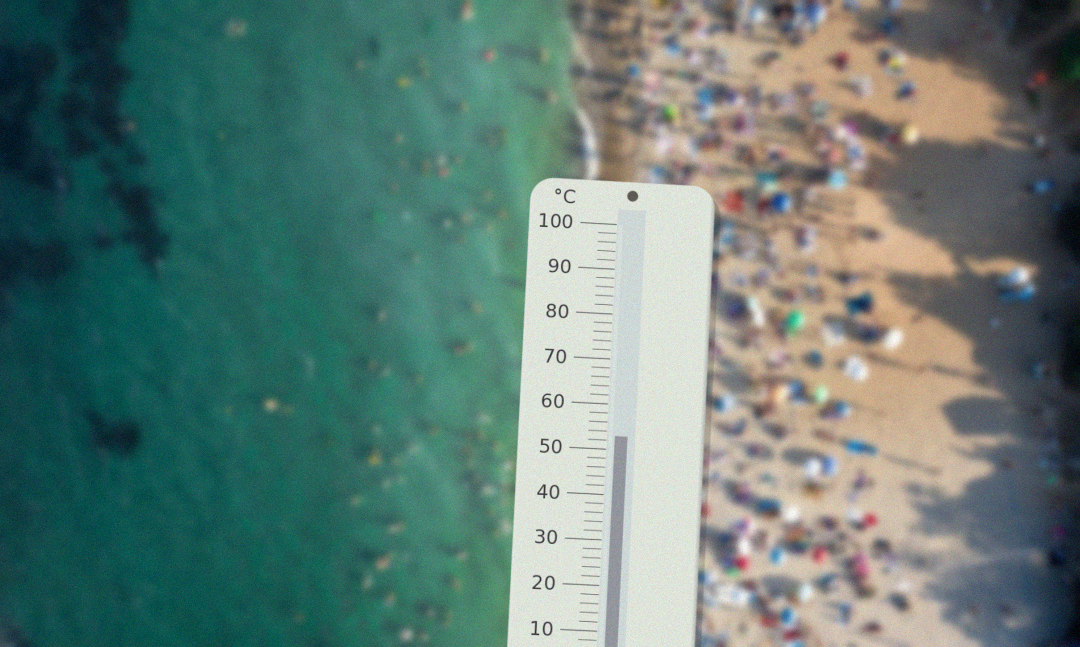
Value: °C 53
